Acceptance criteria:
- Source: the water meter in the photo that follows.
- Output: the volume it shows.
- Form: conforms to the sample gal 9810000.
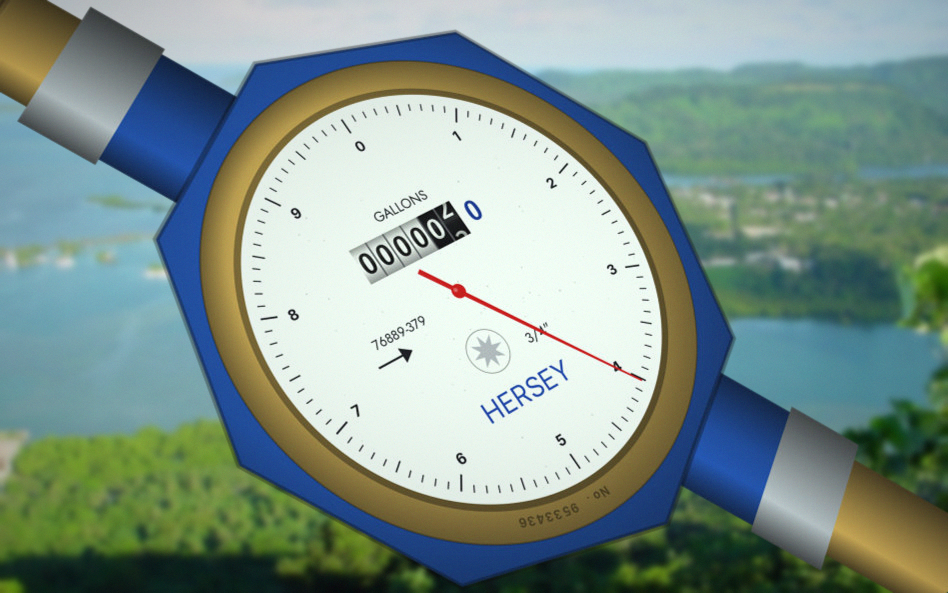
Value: gal 24.0
